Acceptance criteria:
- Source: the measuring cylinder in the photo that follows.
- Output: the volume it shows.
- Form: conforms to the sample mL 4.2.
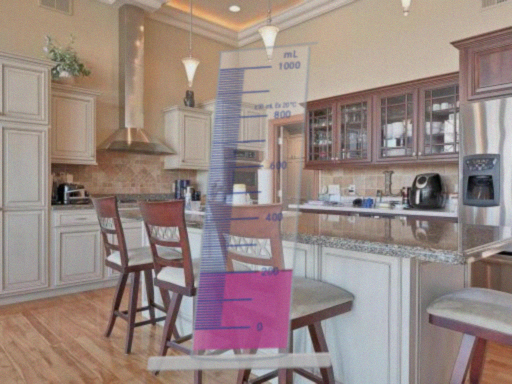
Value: mL 200
